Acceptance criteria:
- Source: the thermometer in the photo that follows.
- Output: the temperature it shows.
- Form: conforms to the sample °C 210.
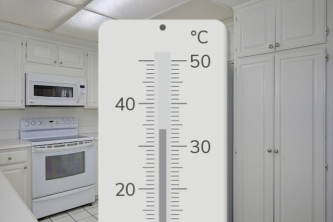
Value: °C 34
